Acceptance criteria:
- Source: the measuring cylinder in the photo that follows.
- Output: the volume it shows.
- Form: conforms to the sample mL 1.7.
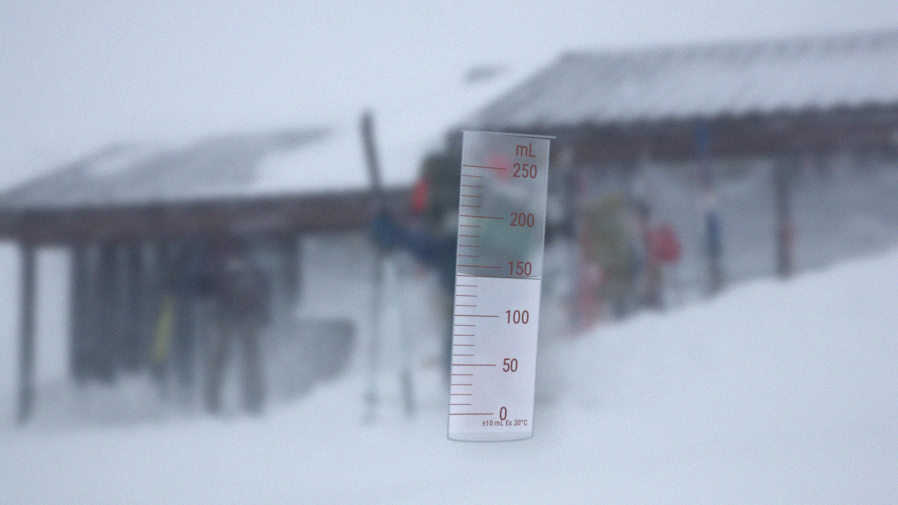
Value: mL 140
